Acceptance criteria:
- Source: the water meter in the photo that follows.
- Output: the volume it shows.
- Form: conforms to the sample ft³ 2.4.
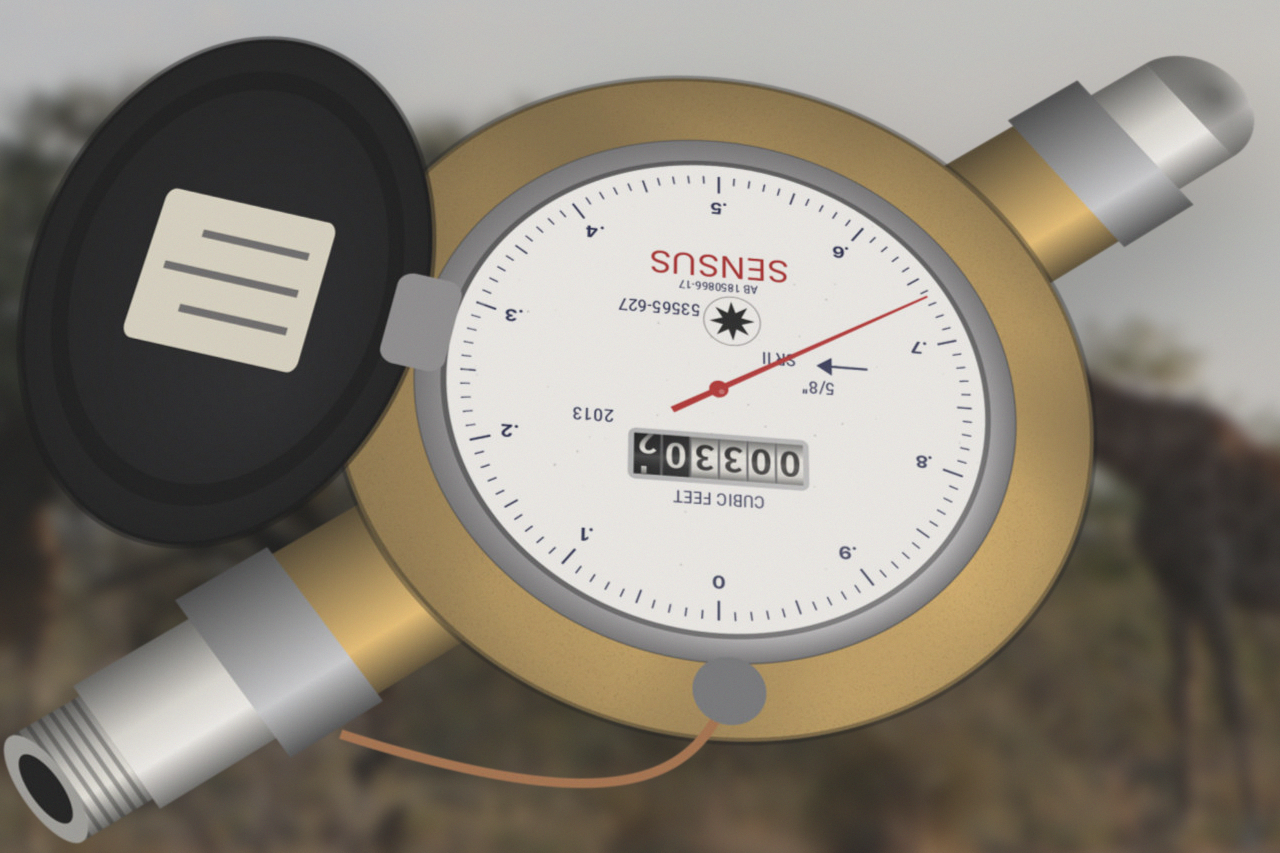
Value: ft³ 3301.66
